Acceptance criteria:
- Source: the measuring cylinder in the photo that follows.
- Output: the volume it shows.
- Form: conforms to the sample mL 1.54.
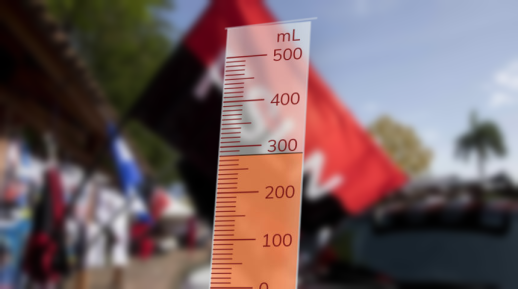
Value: mL 280
